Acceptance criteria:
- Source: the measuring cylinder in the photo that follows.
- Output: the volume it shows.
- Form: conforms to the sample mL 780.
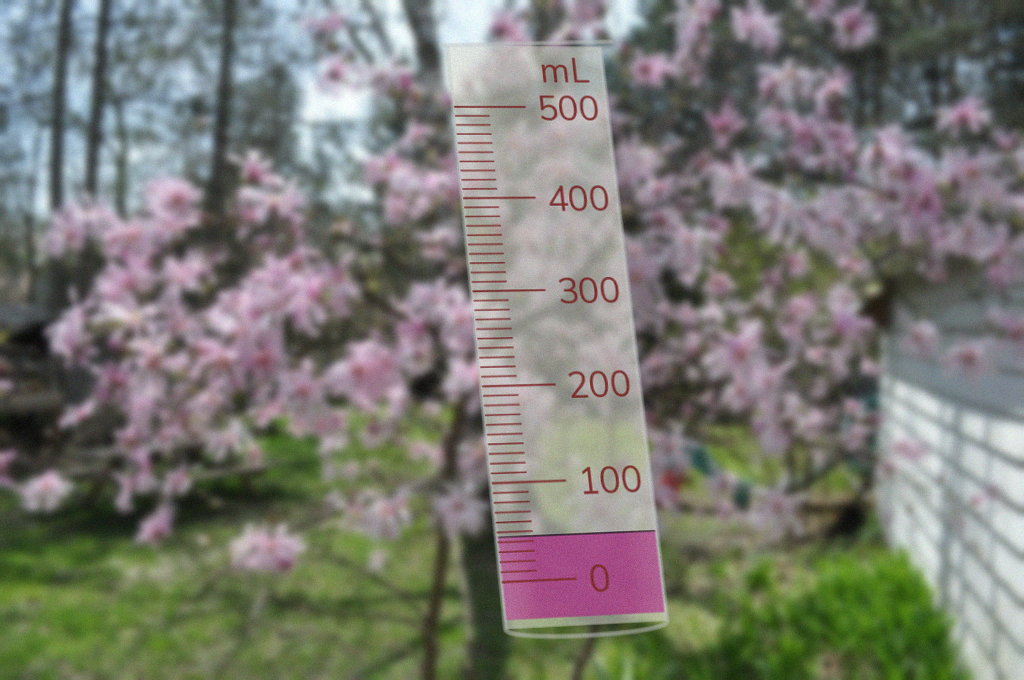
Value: mL 45
